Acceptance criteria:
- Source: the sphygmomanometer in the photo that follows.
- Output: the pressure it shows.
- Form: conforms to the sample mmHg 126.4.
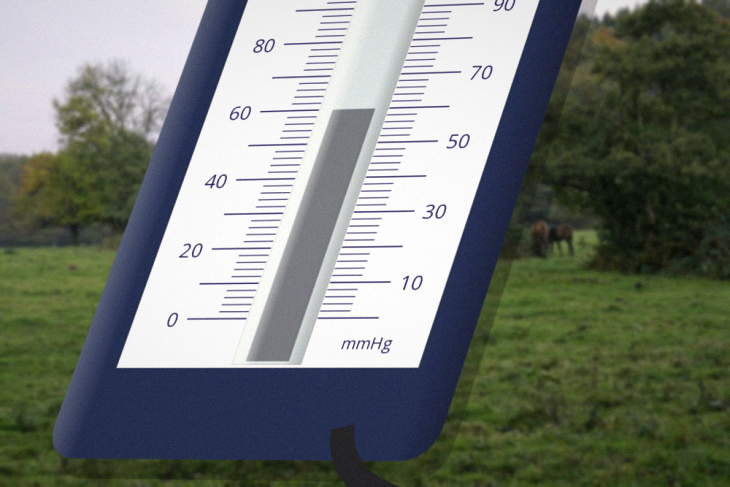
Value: mmHg 60
